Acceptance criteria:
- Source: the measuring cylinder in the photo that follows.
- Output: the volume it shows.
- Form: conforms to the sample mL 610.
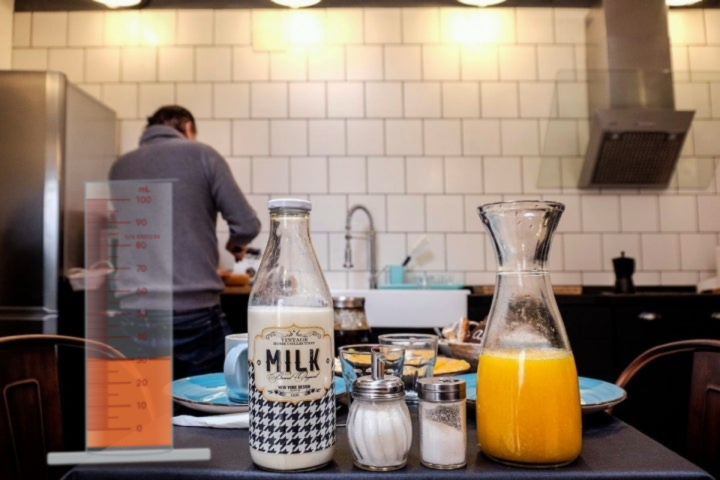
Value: mL 30
